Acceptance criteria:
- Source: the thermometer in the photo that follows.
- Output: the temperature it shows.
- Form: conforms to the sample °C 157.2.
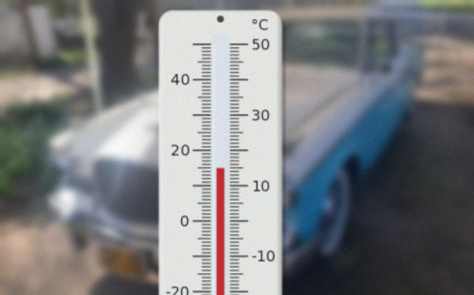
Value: °C 15
